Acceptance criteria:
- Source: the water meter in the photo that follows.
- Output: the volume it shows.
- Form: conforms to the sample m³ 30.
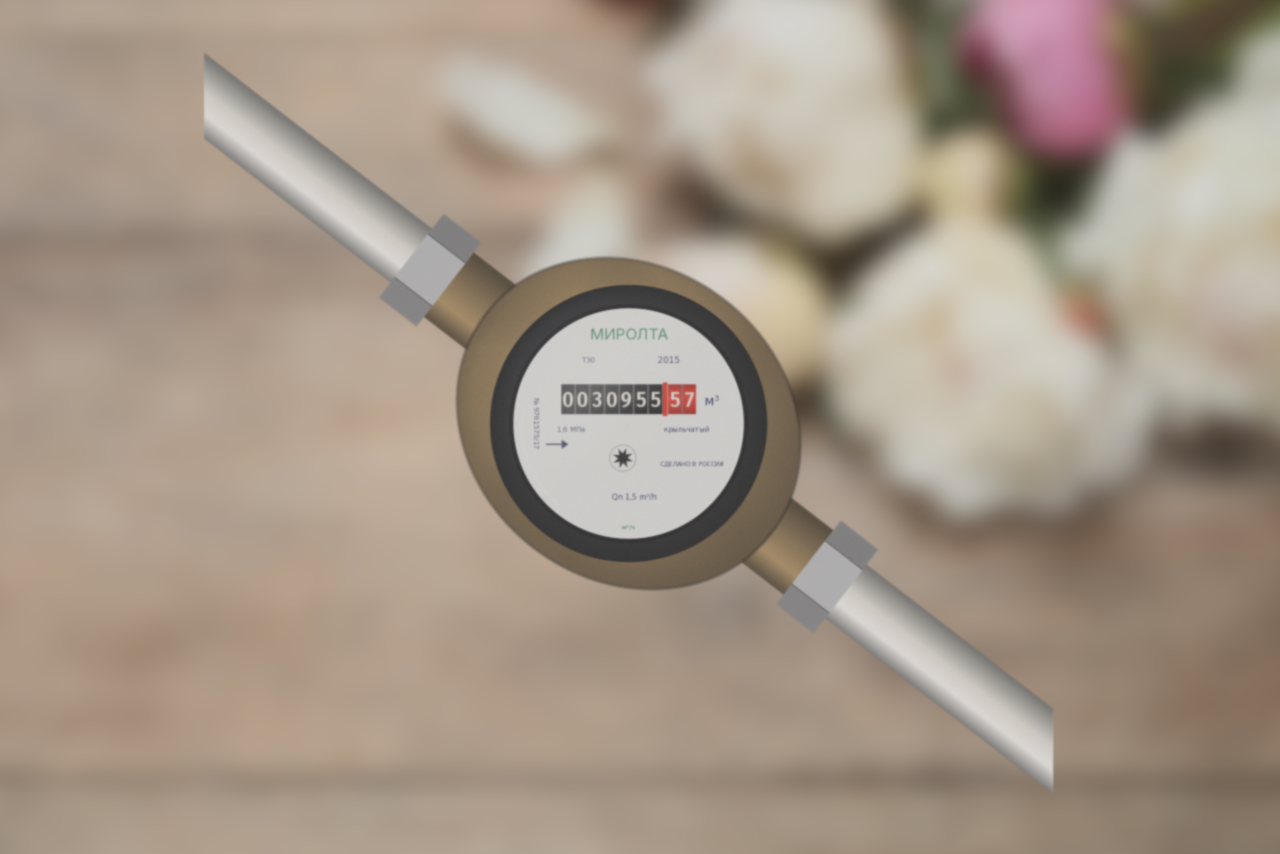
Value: m³ 30955.57
